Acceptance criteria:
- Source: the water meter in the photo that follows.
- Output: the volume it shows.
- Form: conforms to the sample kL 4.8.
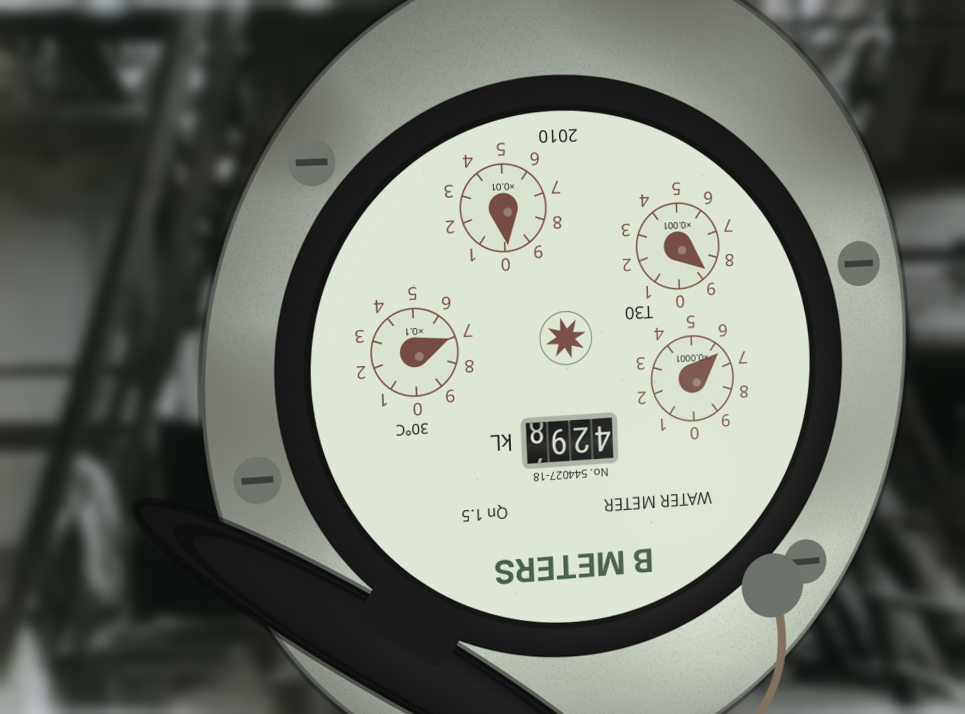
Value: kL 4297.6986
